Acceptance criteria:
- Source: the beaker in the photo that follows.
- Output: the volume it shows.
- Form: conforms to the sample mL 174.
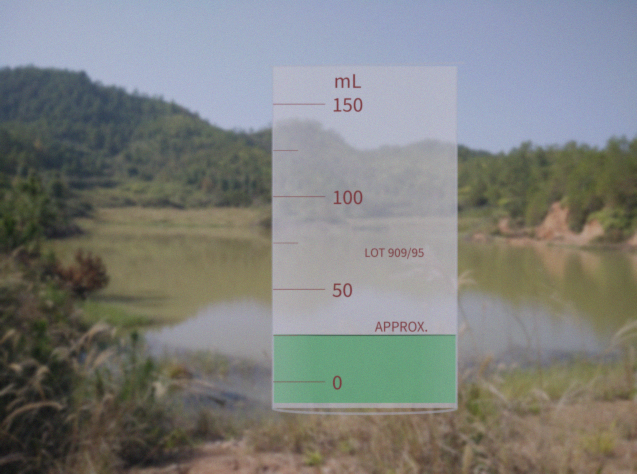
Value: mL 25
